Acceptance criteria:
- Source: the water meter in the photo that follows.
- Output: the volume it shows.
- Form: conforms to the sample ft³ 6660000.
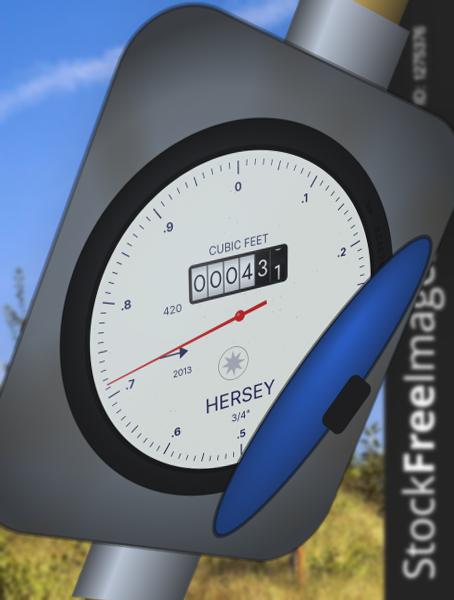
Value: ft³ 430.71
